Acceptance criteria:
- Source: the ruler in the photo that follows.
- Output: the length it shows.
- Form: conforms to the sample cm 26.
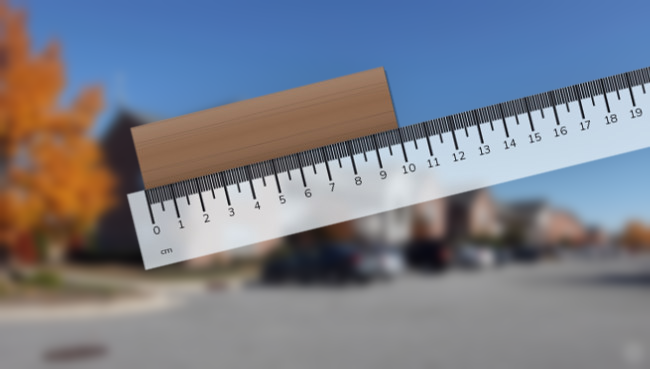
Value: cm 10
